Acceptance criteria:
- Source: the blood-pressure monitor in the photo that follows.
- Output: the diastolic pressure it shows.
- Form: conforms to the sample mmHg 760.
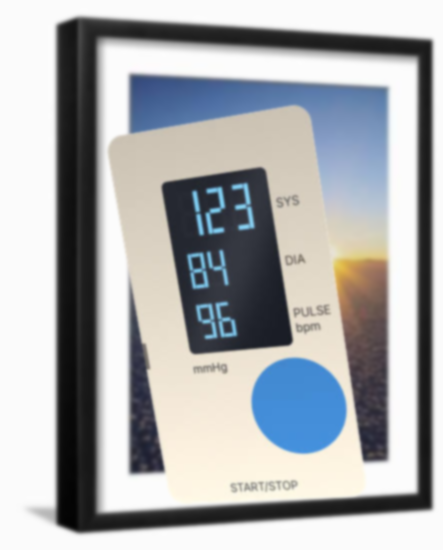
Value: mmHg 84
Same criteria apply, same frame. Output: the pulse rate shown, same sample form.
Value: bpm 96
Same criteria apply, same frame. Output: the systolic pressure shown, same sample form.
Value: mmHg 123
